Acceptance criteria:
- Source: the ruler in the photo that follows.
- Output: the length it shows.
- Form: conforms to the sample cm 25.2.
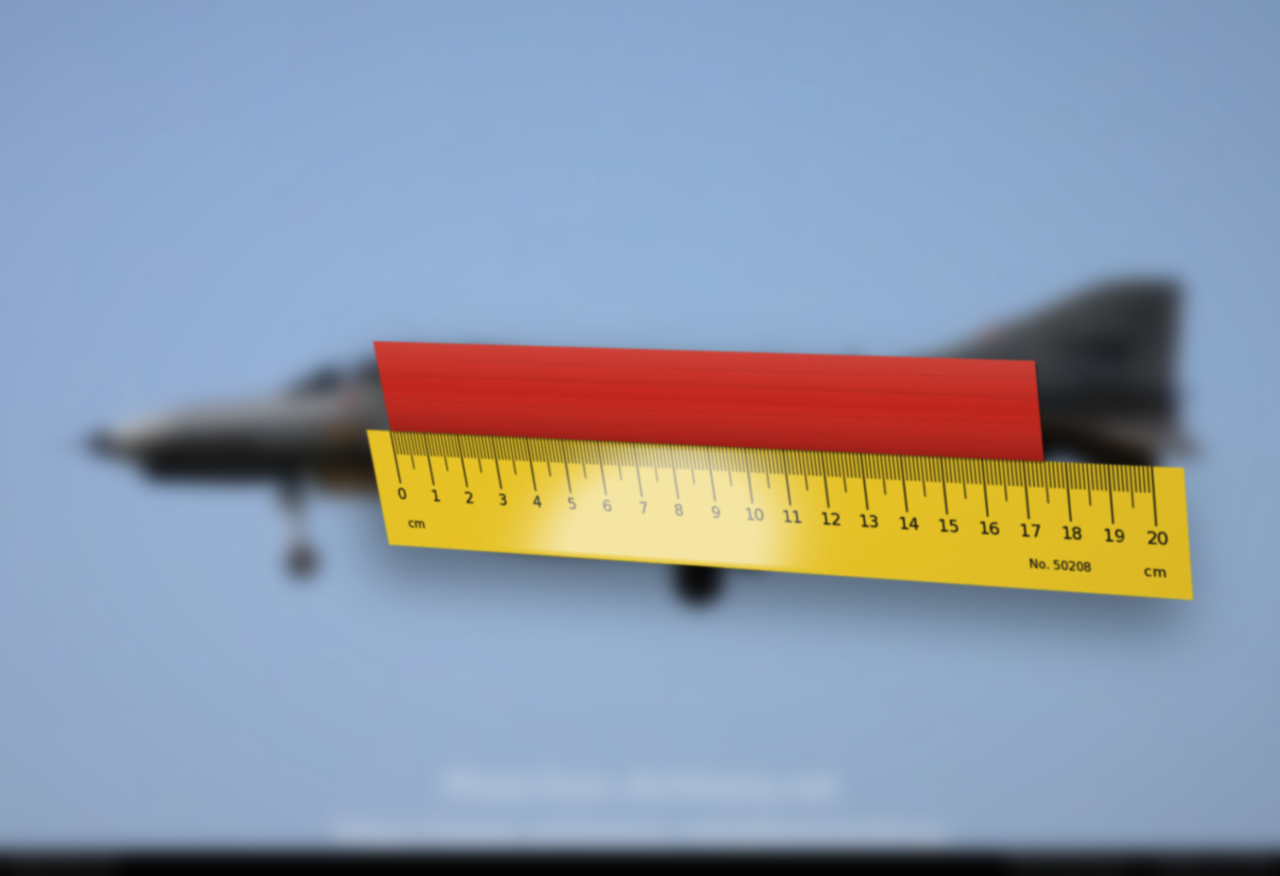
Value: cm 17.5
